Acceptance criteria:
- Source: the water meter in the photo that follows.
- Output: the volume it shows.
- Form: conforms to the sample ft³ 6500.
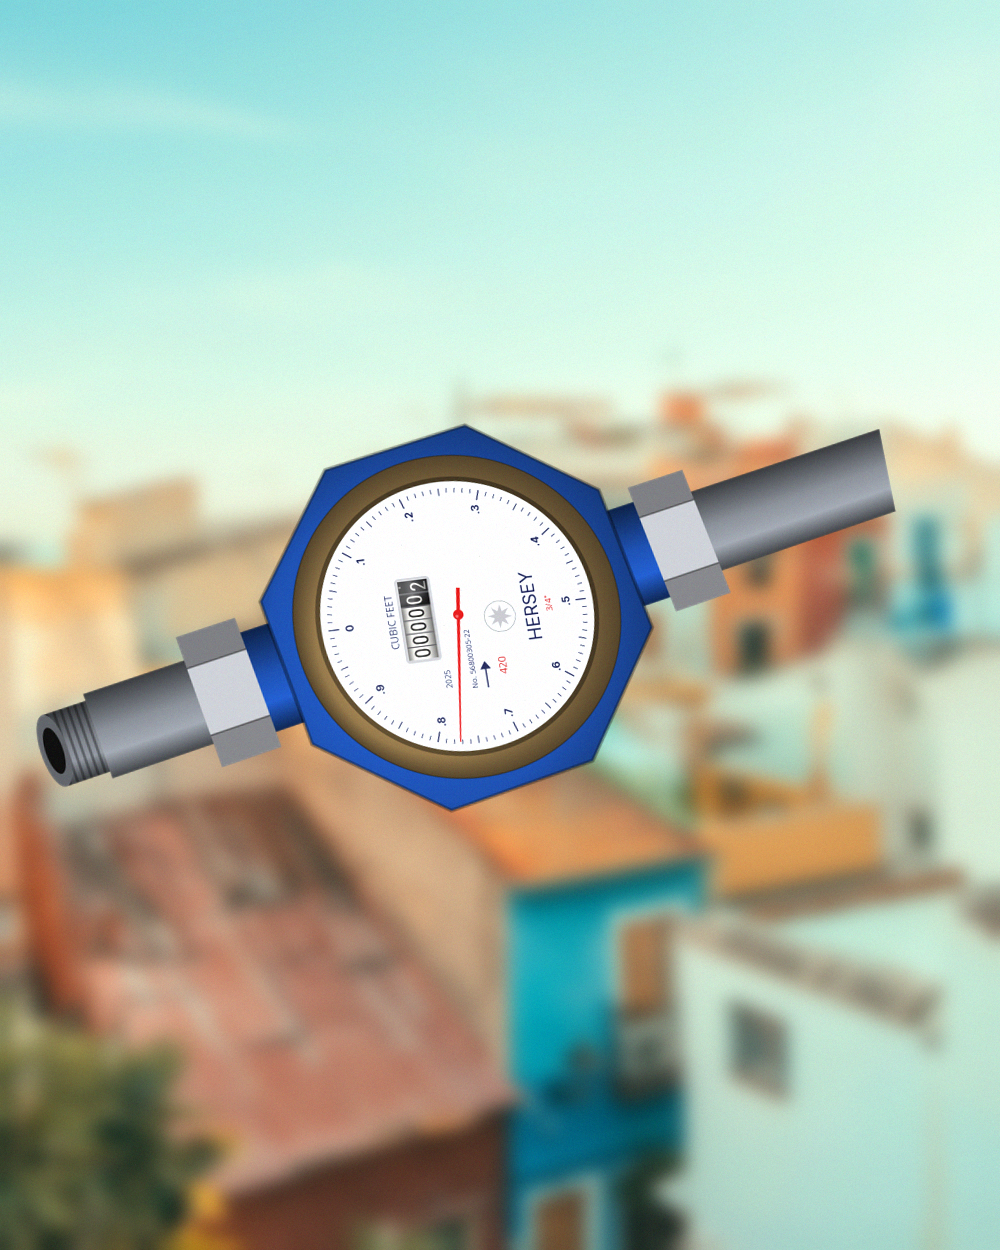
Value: ft³ 1.77
